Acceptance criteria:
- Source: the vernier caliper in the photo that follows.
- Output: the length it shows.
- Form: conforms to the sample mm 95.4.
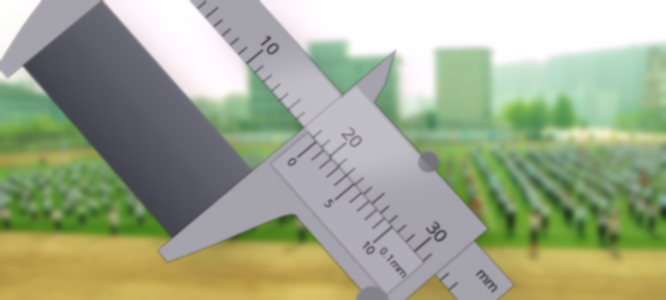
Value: mm 18.4
